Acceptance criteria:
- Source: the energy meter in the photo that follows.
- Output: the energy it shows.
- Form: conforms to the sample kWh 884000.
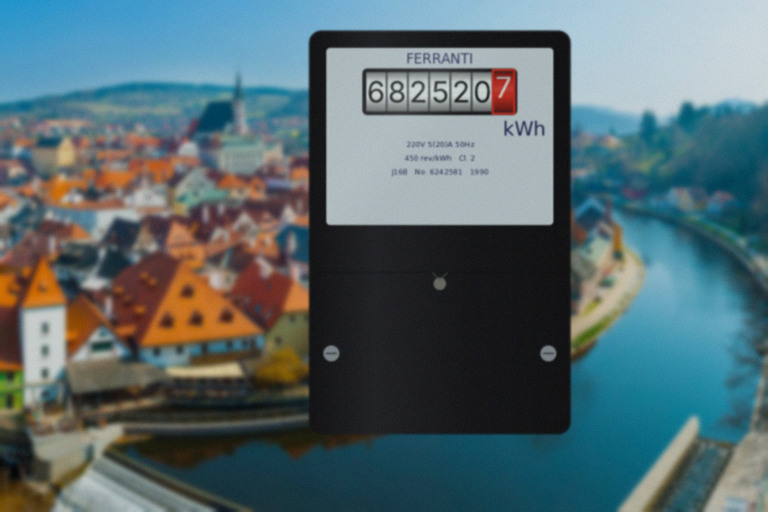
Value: kWh 682520.7
